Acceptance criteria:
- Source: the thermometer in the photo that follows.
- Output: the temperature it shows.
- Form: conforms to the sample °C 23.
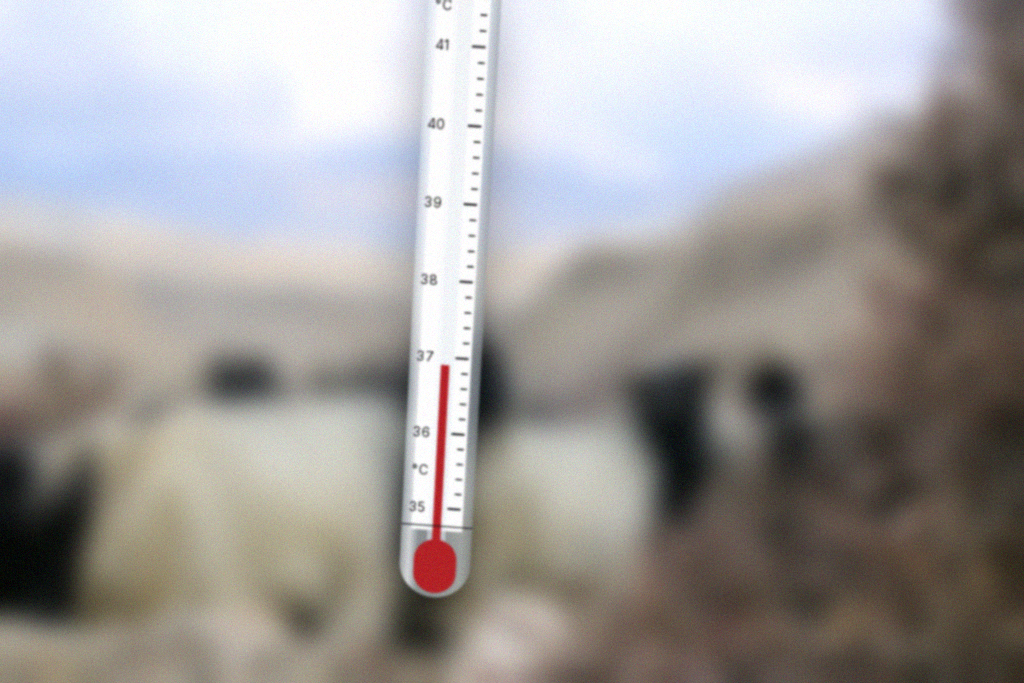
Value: °C 36.9
